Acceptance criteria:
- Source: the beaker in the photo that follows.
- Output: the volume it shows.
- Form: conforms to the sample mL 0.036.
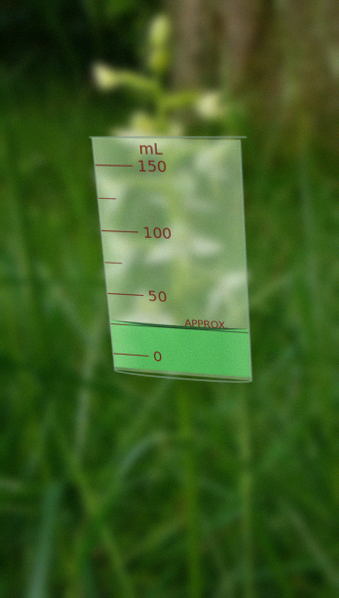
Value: mL 25
